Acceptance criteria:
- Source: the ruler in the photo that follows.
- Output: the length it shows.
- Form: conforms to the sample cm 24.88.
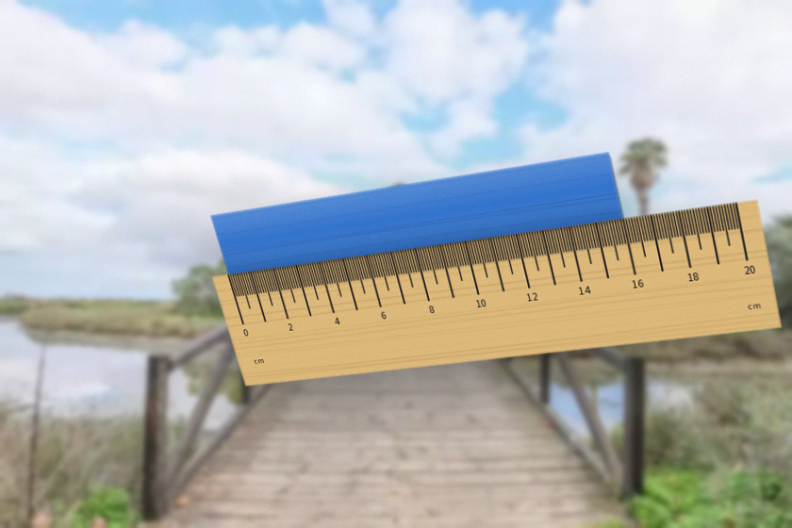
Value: cm 16
